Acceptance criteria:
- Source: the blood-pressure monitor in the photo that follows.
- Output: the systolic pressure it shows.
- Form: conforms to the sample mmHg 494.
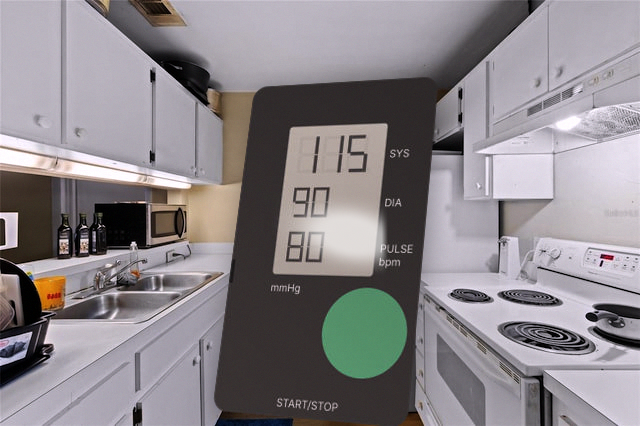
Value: mmHg 115
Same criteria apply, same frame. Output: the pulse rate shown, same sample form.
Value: bpm 80
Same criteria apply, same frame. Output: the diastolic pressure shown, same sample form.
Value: mmHg 90
